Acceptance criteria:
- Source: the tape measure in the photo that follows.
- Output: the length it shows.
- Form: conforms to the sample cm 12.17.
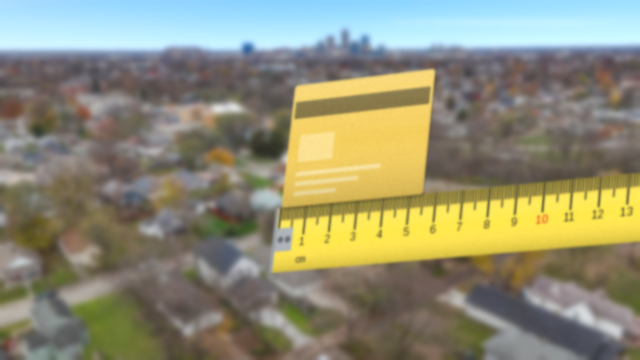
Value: cm 5.5
